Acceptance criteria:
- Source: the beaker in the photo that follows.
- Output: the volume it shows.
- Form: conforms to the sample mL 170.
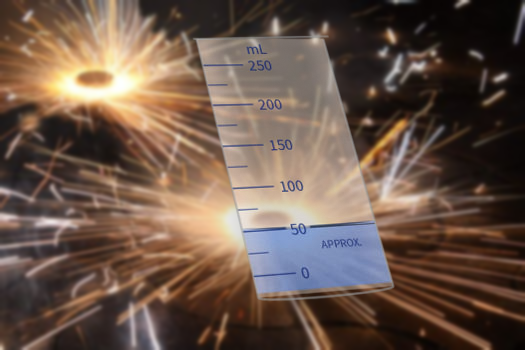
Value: mL 50
